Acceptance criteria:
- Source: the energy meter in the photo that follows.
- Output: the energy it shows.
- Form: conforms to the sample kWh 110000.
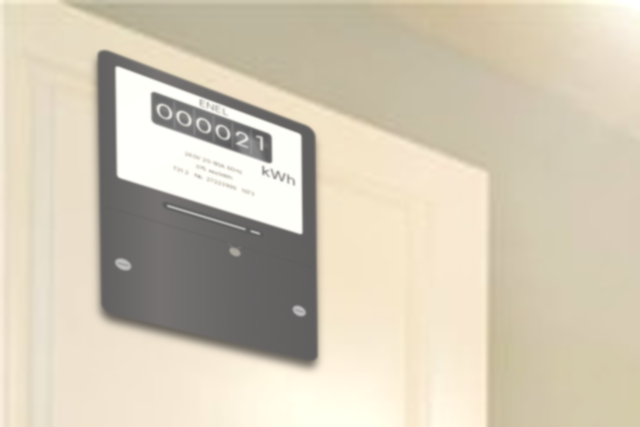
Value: kWh 21
